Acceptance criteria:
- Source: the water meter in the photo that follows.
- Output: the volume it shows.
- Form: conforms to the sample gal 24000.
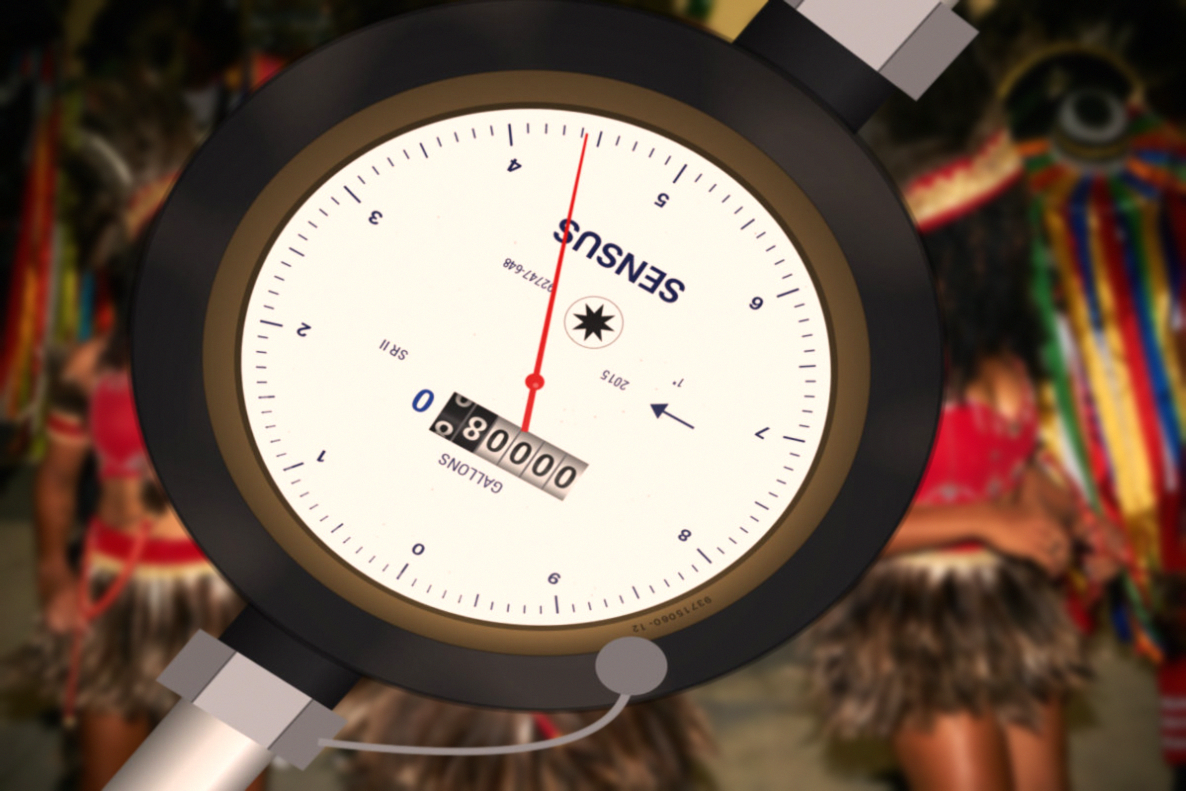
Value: gal 884.4
